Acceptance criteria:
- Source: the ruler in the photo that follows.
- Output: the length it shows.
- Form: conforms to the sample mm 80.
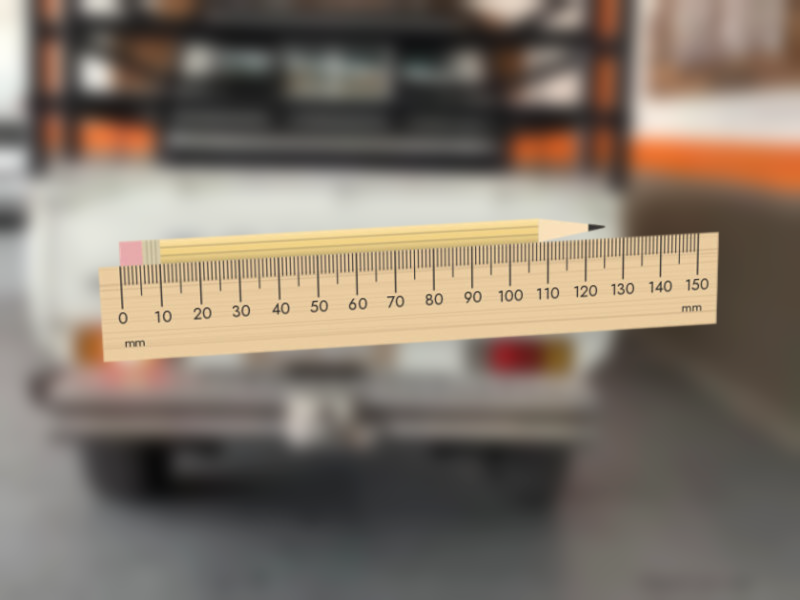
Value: mm 125
